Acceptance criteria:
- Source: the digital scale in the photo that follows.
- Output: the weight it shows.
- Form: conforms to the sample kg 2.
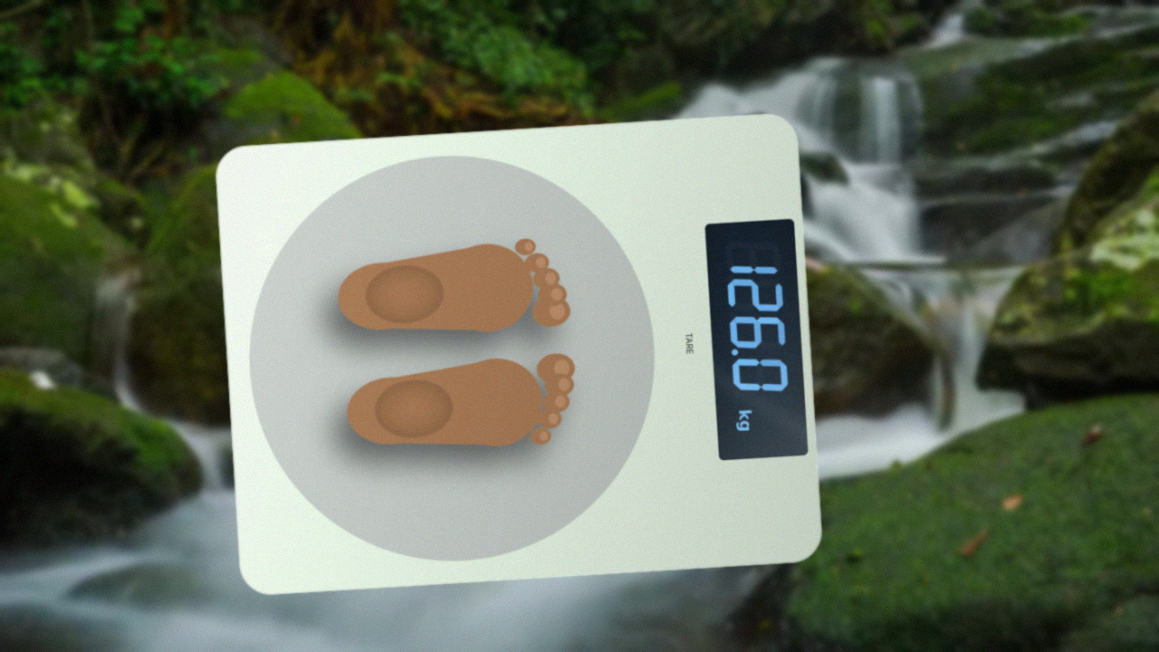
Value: kg 126.0
